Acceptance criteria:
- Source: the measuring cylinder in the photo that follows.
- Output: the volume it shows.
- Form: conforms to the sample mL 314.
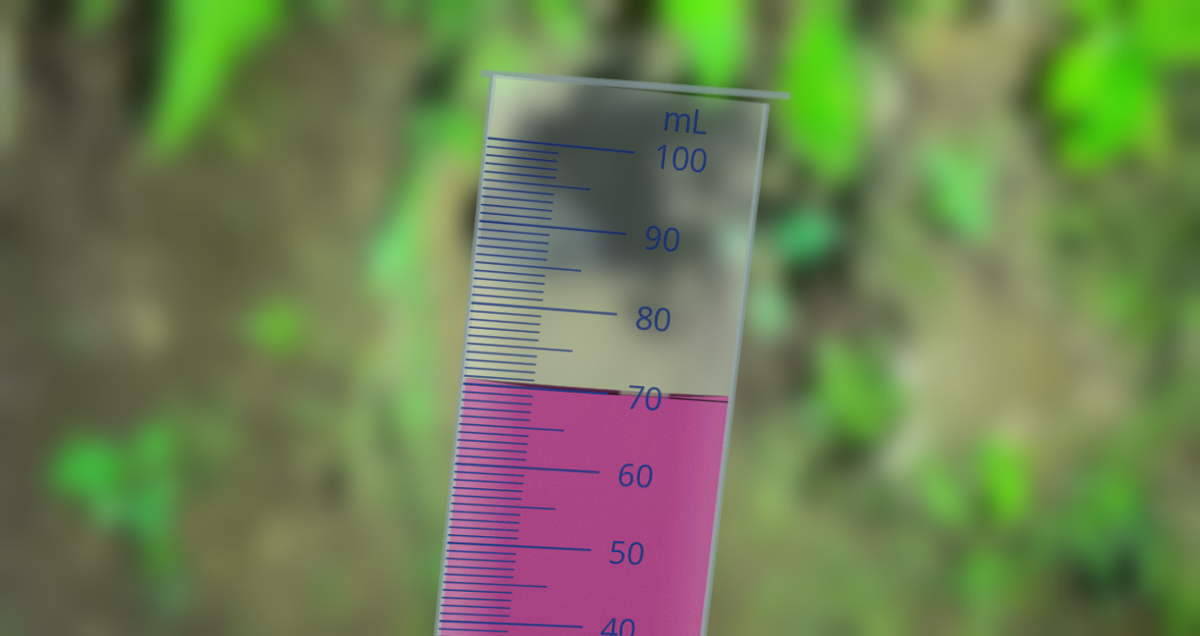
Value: mL 70
